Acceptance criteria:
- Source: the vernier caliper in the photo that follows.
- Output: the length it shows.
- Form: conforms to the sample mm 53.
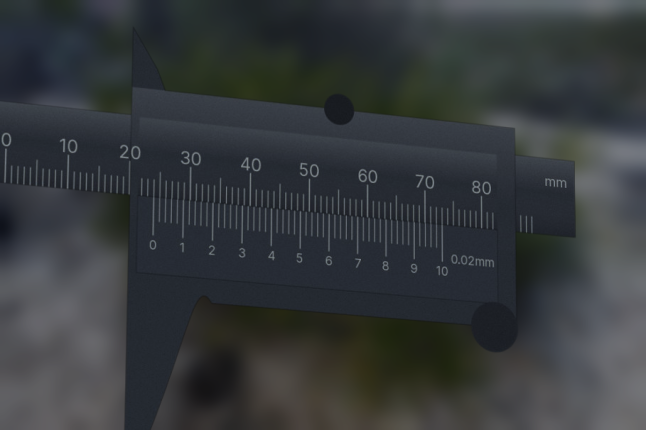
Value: mm 24.0
